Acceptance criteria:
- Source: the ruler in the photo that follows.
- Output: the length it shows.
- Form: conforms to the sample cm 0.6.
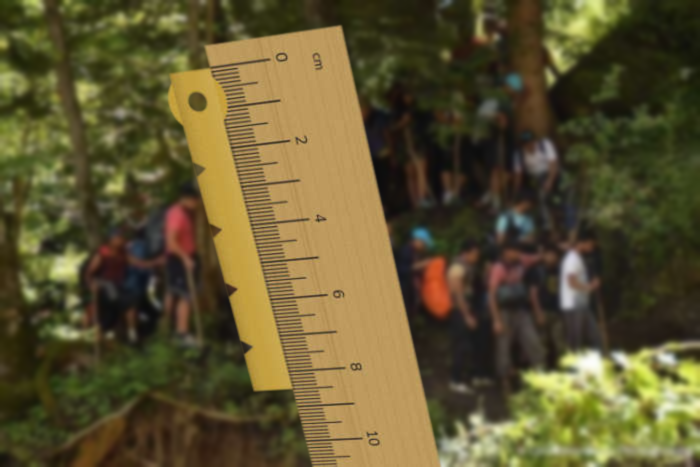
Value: cm 8.5
